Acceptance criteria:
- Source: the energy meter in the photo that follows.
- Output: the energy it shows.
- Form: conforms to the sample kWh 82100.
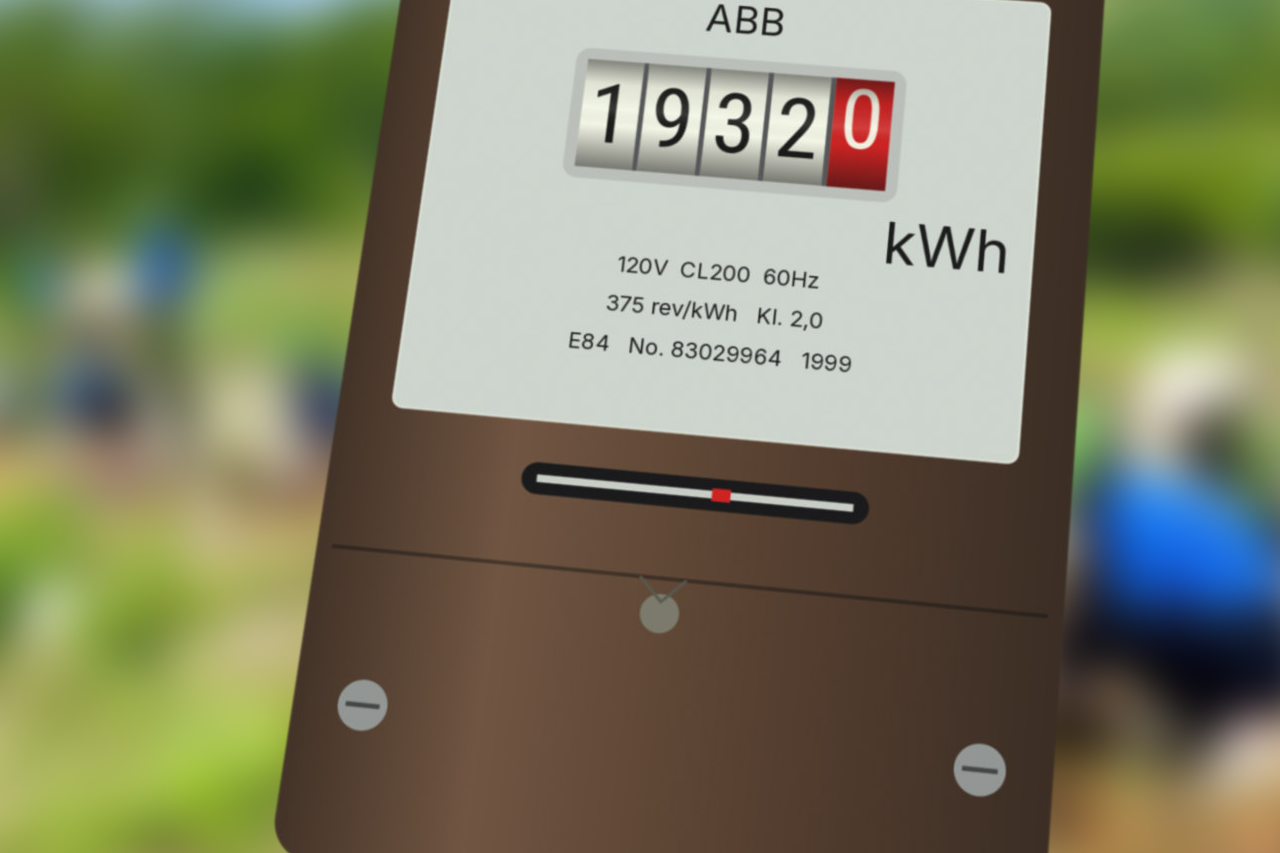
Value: kWh 1932.0
